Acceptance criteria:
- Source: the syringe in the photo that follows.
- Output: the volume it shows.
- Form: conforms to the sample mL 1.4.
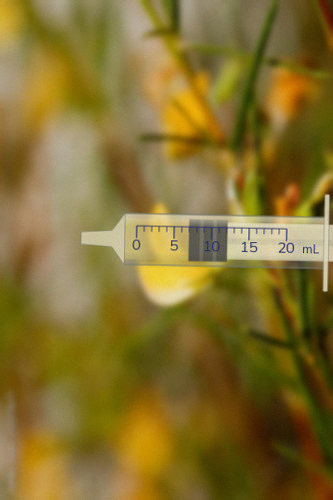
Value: mL 7
